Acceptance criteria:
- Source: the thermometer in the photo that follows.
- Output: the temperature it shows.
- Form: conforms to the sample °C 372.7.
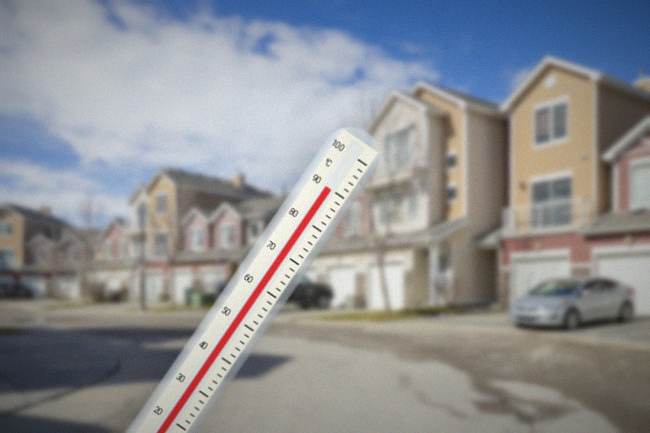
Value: °C 90
